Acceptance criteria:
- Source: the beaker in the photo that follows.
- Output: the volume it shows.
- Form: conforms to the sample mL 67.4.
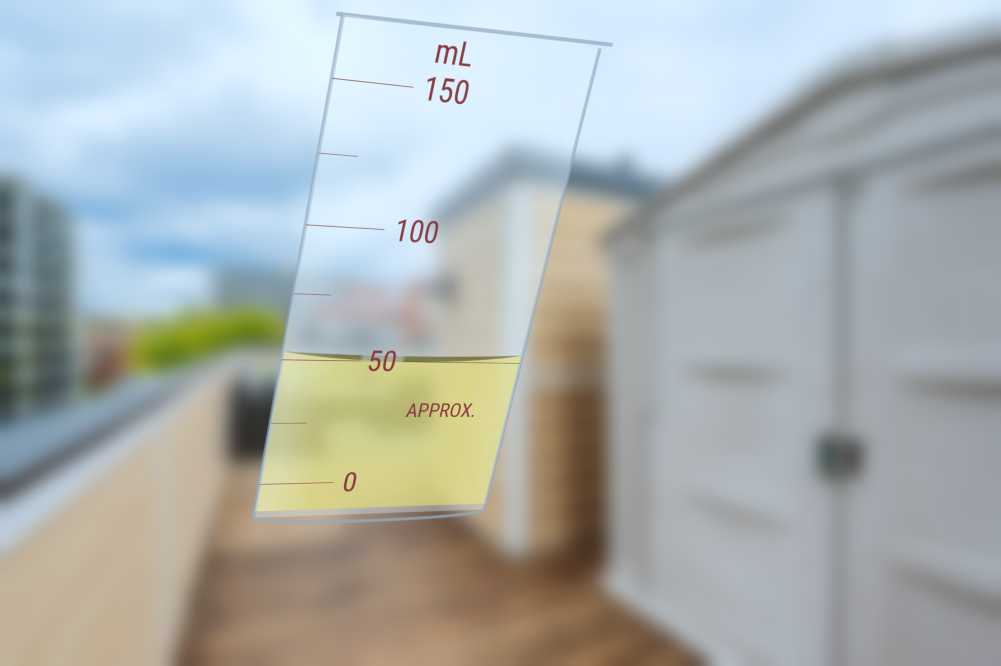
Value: mL 50
